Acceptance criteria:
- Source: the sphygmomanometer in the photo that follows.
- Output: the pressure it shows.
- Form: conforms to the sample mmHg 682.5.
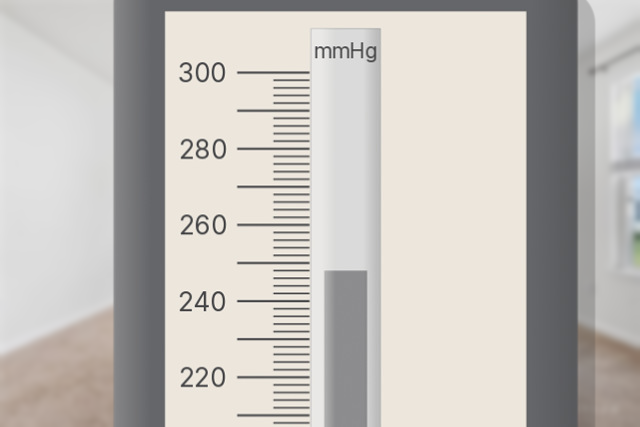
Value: mmHg 248
